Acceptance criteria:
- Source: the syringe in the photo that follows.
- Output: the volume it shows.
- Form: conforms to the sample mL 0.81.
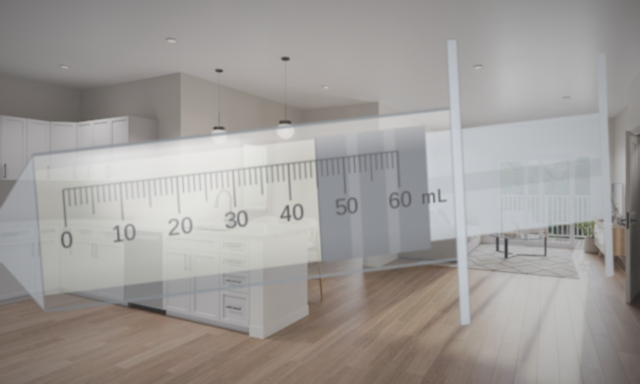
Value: mL 45
